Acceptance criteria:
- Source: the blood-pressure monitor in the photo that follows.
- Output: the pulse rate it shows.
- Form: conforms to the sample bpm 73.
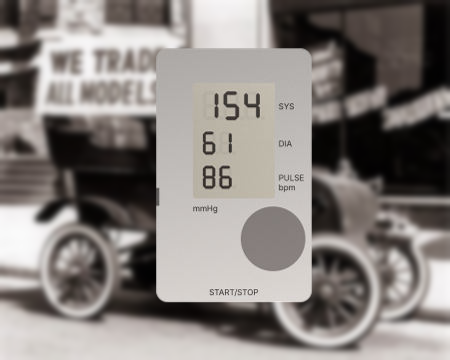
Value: bpm 86
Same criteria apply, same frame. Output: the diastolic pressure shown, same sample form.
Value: mmHg 61
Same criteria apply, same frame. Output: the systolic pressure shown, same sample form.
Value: mmHg 154
